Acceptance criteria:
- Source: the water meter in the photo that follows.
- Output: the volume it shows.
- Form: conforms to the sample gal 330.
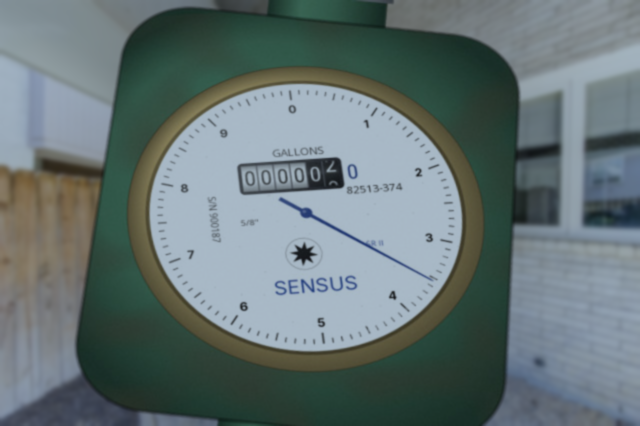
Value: gal 23.5
